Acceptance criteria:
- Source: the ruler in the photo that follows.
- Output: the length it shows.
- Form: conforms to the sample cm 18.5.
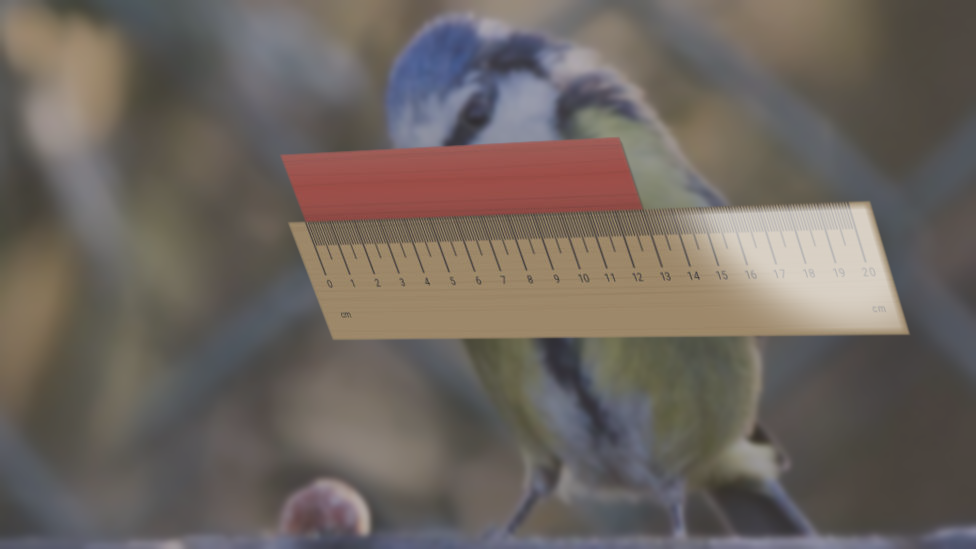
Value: cm 13
